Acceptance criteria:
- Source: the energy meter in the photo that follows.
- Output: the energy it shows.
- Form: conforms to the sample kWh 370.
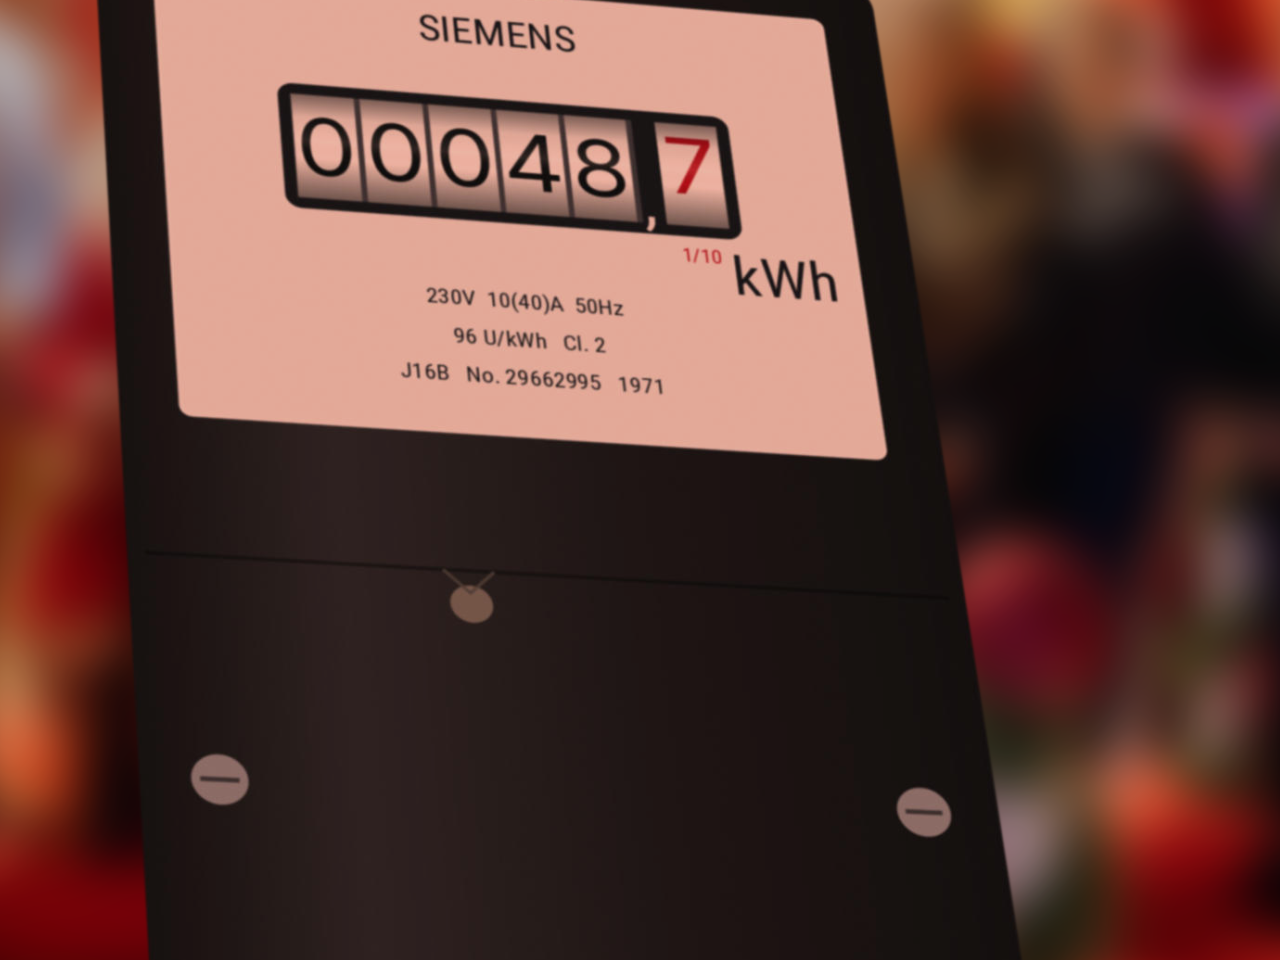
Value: kWh 48.7
